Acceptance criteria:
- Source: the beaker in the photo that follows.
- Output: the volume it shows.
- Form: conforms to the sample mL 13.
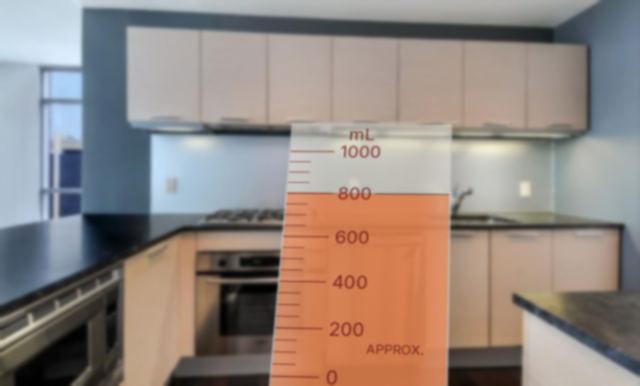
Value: mL 800
